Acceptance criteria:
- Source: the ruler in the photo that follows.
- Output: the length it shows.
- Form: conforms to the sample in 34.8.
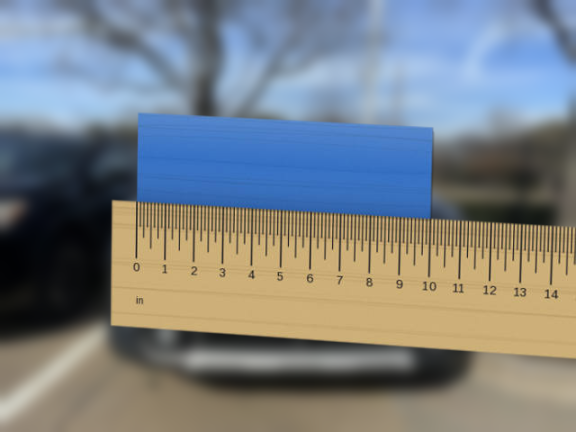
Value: in 10
